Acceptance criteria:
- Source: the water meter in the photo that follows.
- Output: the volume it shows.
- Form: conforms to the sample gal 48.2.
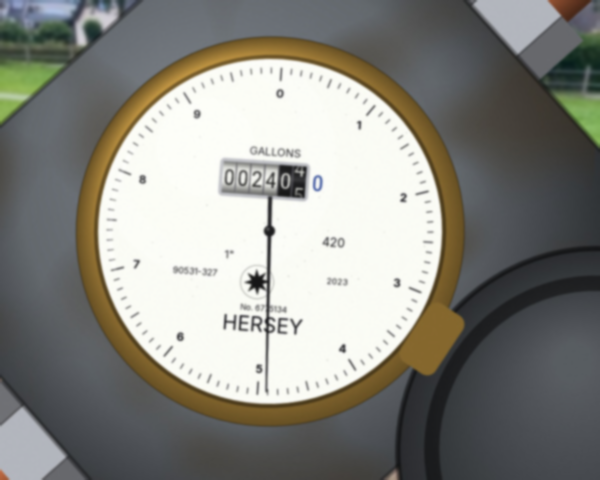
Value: gal 24044.9
